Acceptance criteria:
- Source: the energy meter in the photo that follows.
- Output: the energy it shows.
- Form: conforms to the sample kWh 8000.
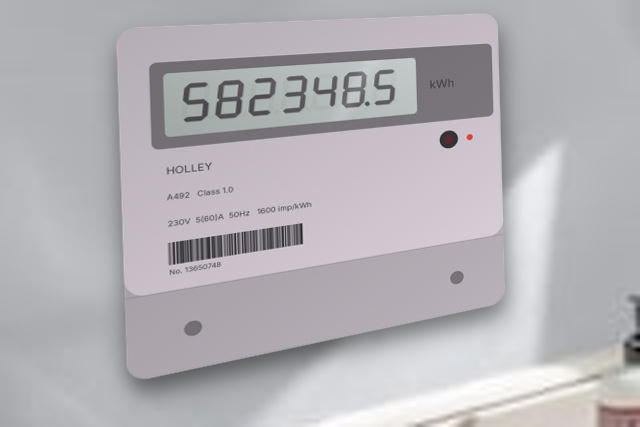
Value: kWh 582348.5
